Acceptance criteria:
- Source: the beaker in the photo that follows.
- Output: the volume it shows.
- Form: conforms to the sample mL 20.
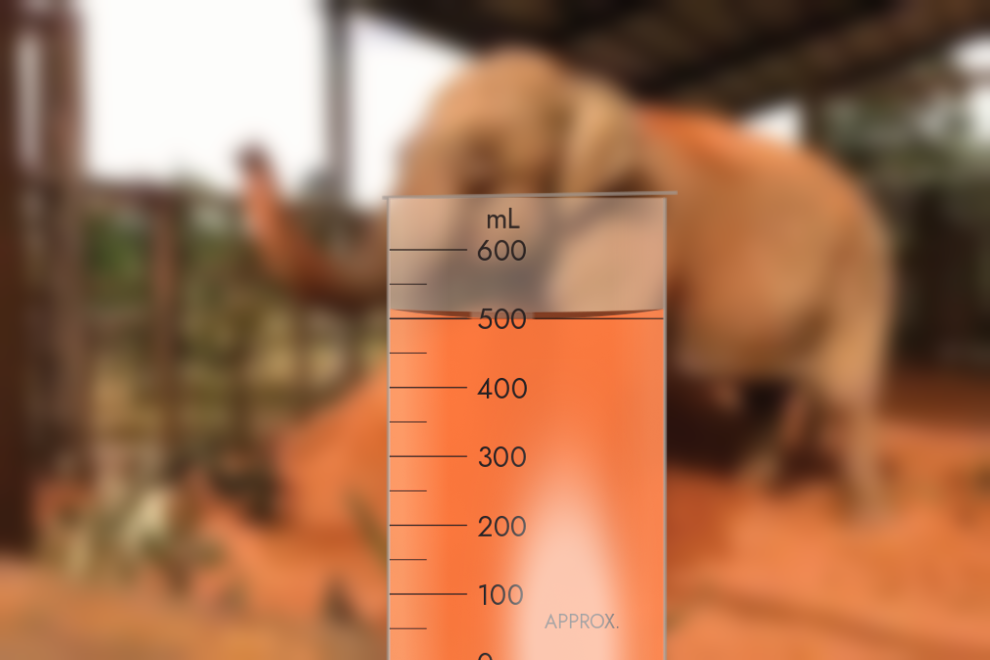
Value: mL 500
